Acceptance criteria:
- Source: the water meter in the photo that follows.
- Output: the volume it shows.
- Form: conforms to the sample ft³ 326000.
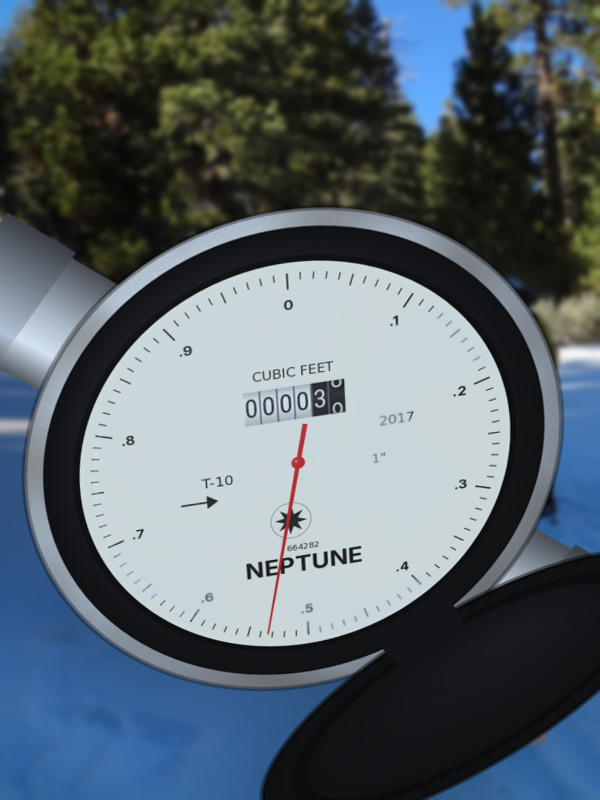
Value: ft³ 38.53
